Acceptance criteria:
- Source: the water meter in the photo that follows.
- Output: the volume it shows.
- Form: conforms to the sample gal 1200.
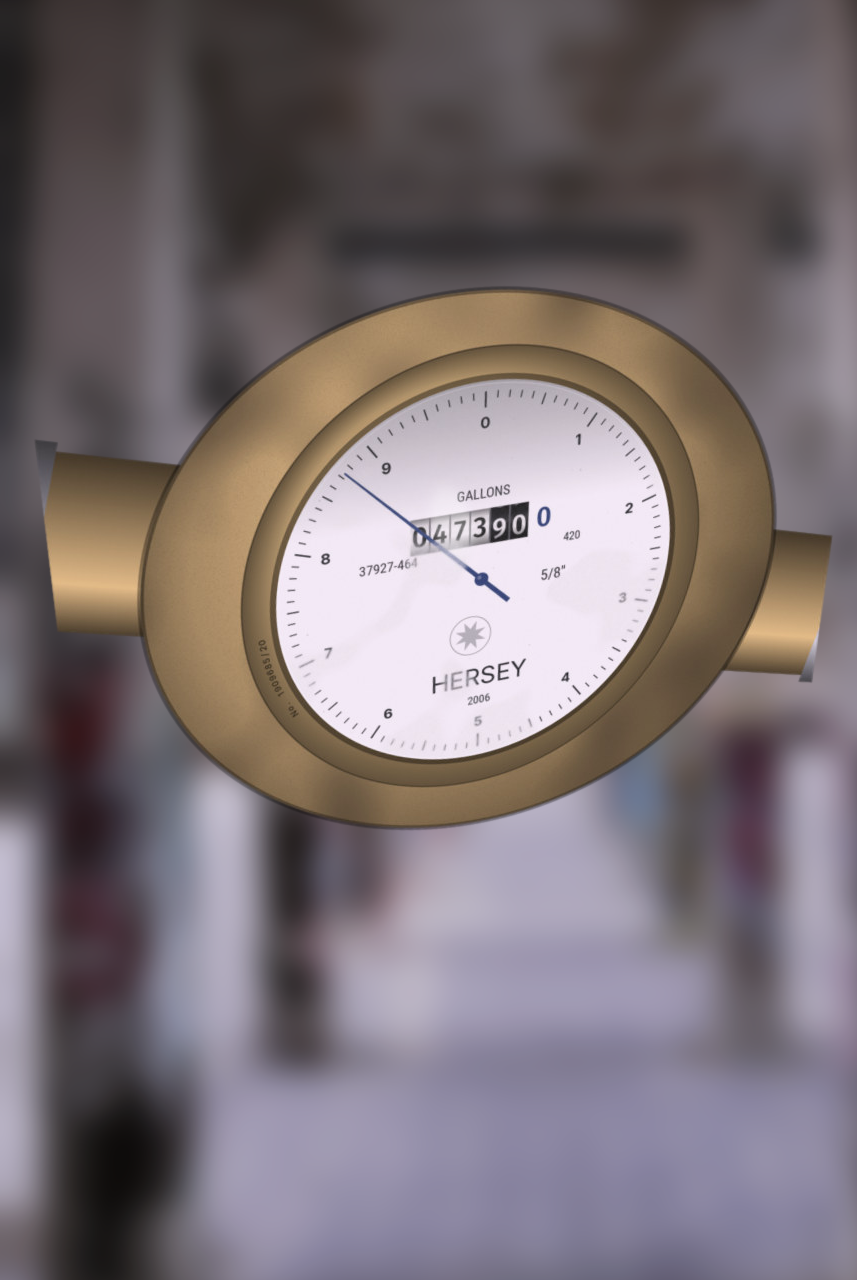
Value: gal 473898.7
